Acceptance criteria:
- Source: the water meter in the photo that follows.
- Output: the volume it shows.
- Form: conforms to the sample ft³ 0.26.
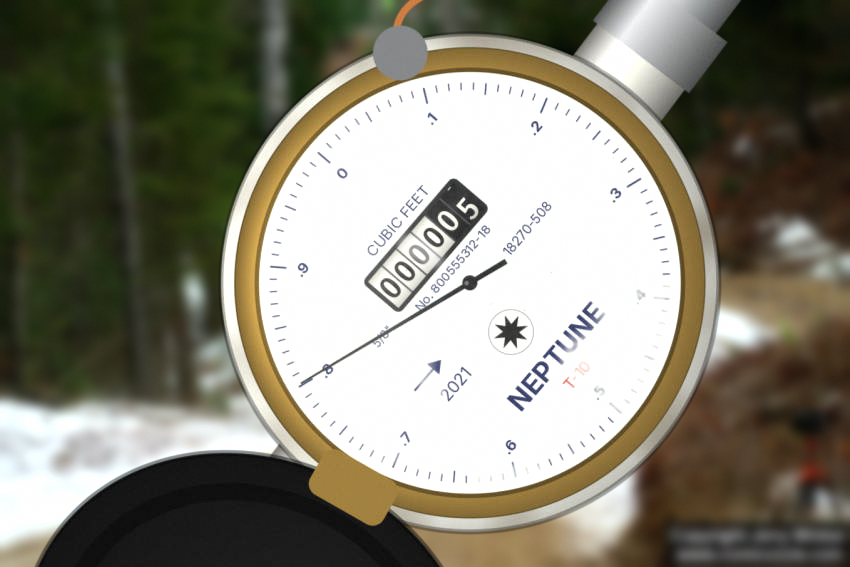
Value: ft³ 4.80
